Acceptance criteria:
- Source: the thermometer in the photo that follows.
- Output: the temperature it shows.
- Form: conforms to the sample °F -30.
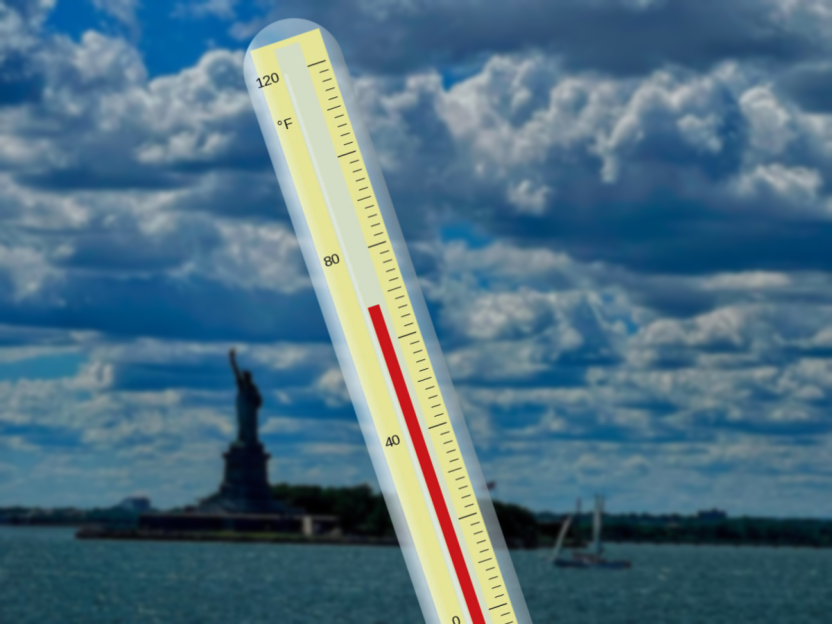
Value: °F 68
